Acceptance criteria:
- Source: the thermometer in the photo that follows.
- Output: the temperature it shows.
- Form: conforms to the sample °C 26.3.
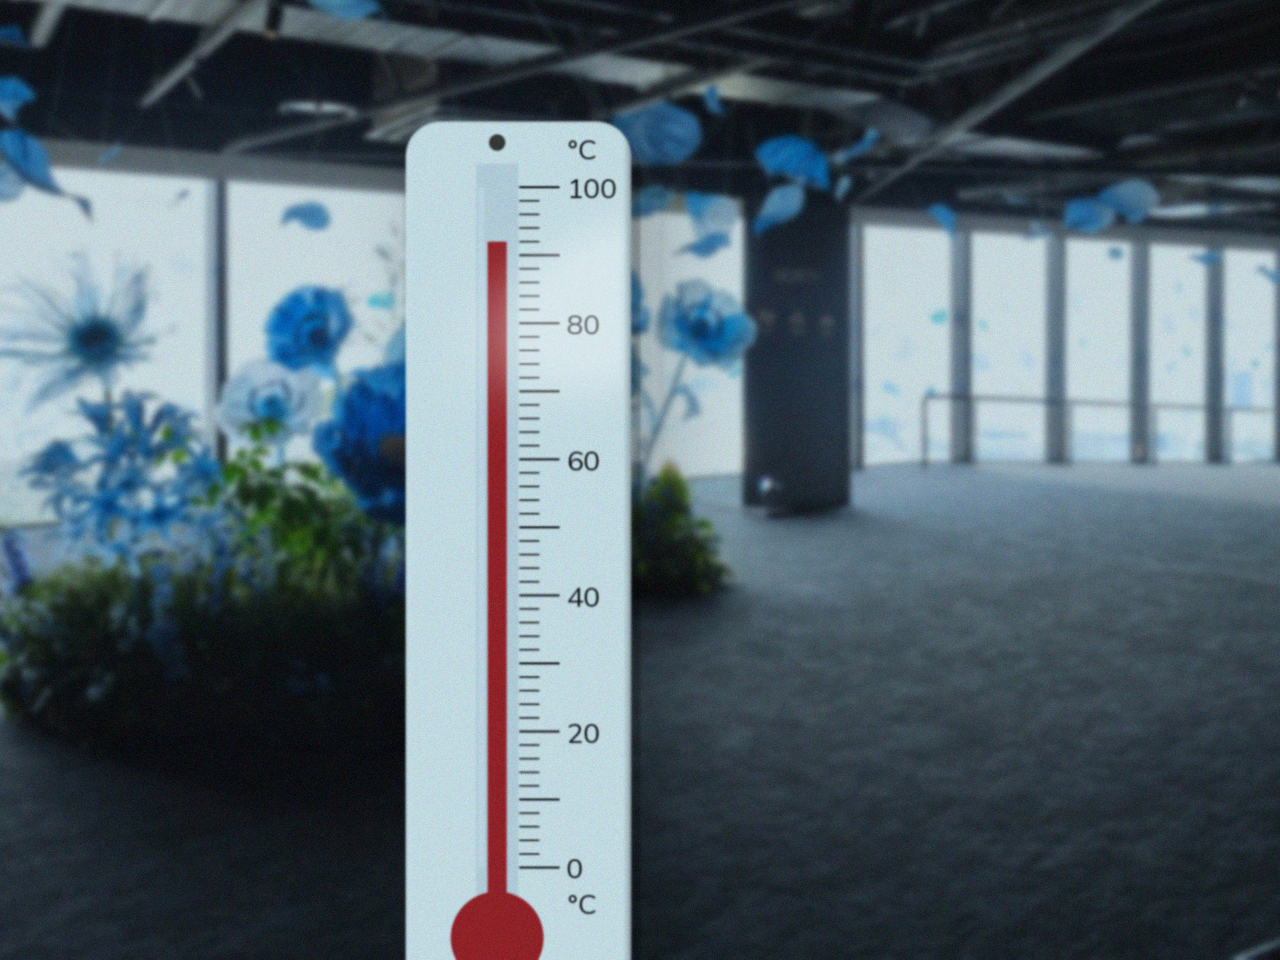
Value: °C 92
